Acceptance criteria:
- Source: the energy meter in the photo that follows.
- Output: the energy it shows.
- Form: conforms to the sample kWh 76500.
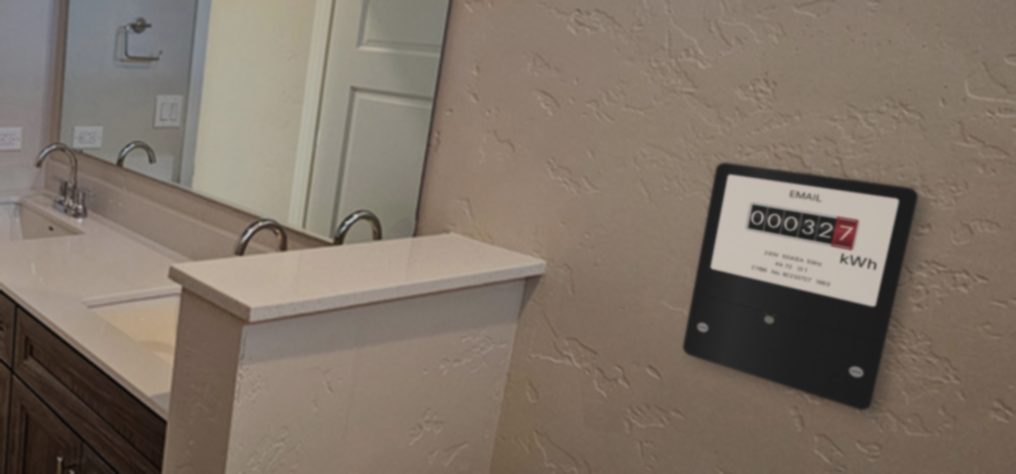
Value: kWh 32.7
